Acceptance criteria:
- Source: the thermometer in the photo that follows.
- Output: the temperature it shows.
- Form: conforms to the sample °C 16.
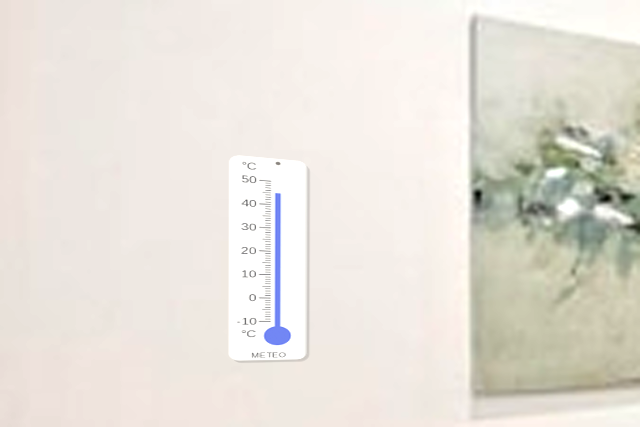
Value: °C 45
